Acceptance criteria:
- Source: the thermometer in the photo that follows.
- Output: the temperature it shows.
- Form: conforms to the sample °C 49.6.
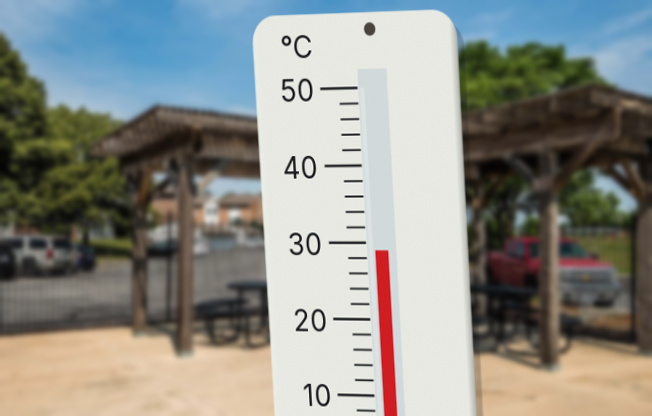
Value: °C 29
